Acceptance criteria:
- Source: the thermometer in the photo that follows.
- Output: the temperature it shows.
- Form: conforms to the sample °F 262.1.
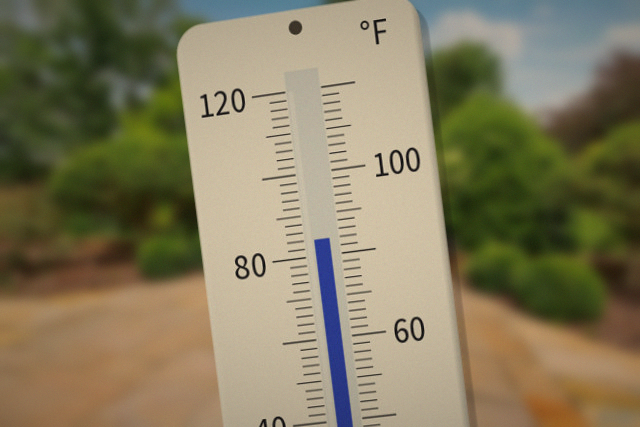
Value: °F 84
